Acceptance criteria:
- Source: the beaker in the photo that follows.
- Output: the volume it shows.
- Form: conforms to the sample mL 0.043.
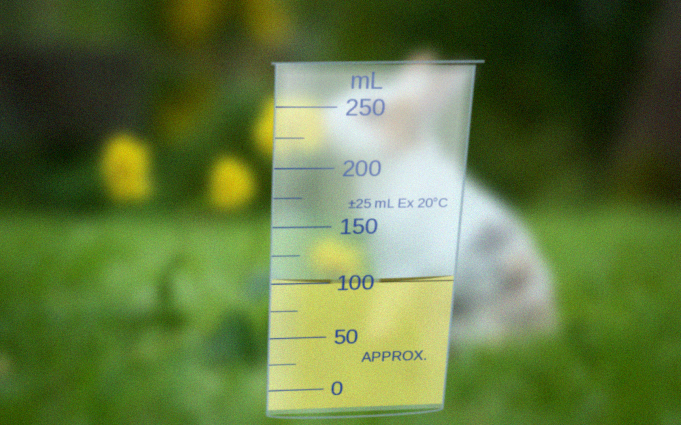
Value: mL 100
